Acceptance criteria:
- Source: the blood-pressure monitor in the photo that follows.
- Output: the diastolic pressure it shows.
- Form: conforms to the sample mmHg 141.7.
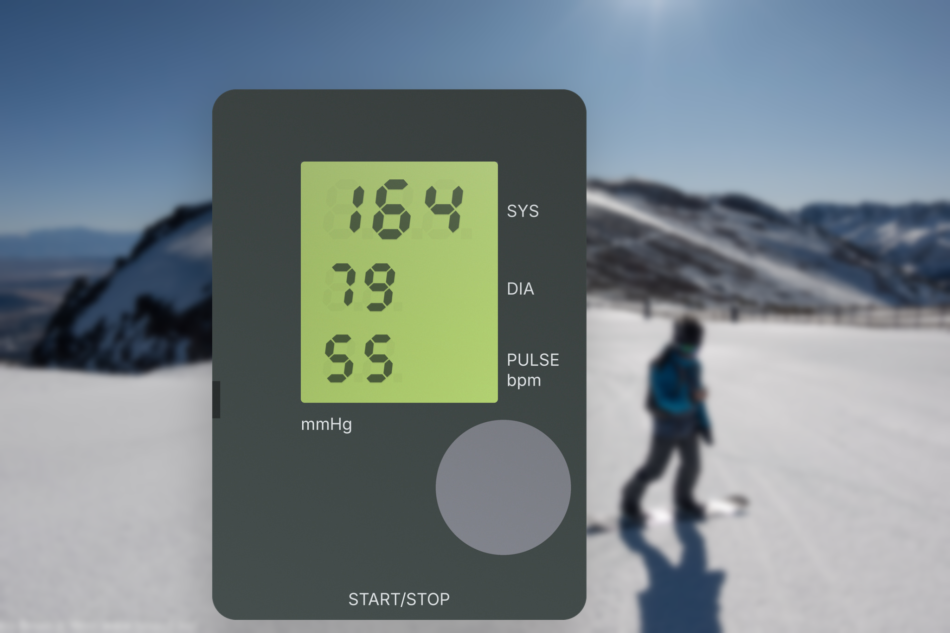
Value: mmHg 79
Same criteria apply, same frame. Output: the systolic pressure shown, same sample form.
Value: mmHg 164
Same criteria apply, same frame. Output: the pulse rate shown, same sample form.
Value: bpm 55
